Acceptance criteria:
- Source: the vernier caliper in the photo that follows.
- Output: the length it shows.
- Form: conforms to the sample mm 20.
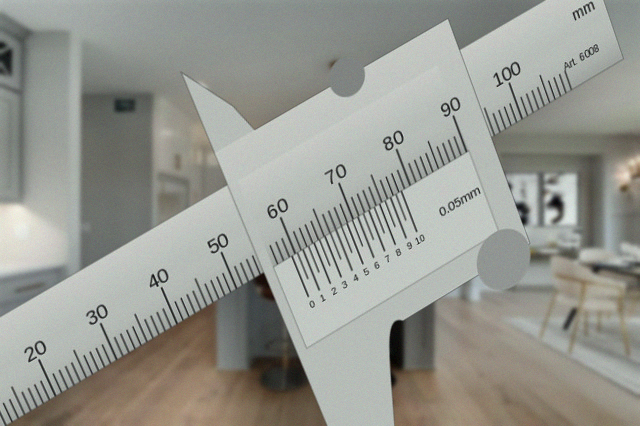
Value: mm 59.4
